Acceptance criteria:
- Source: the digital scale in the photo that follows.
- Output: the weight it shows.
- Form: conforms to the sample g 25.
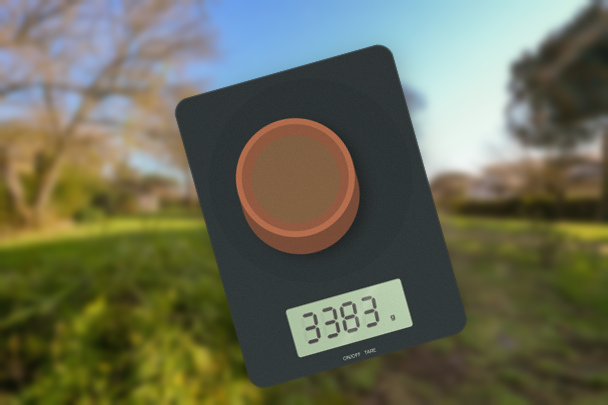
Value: g 3383
